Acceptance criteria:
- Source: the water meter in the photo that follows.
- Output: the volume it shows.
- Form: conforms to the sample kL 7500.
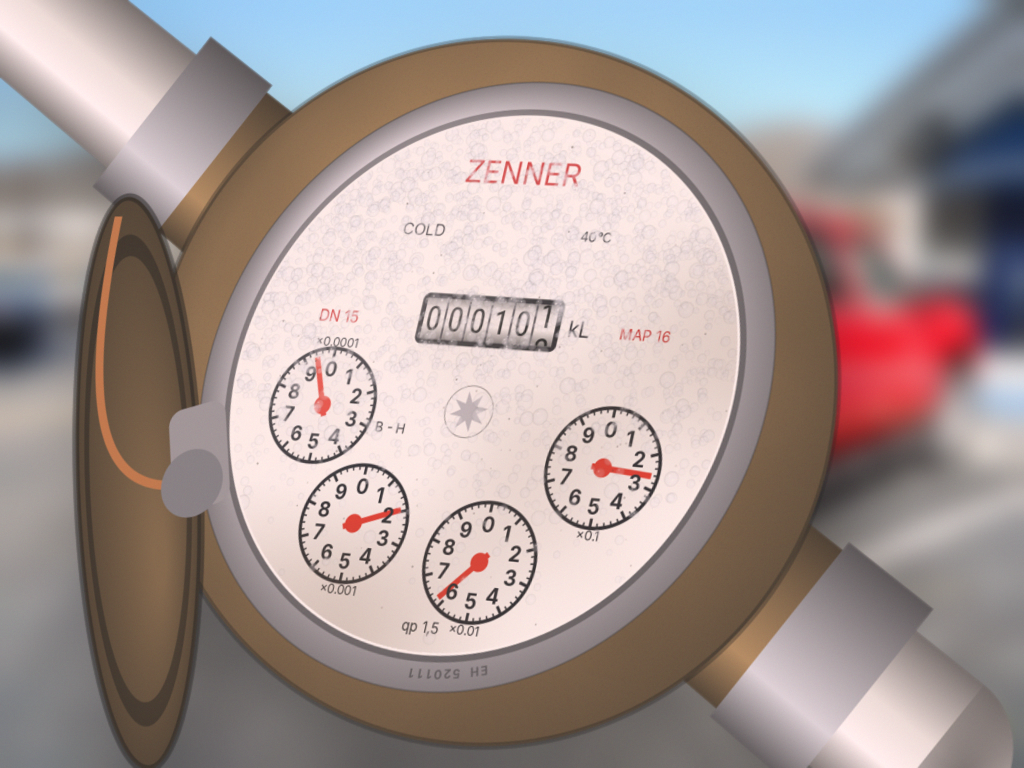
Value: kL 101.2619
